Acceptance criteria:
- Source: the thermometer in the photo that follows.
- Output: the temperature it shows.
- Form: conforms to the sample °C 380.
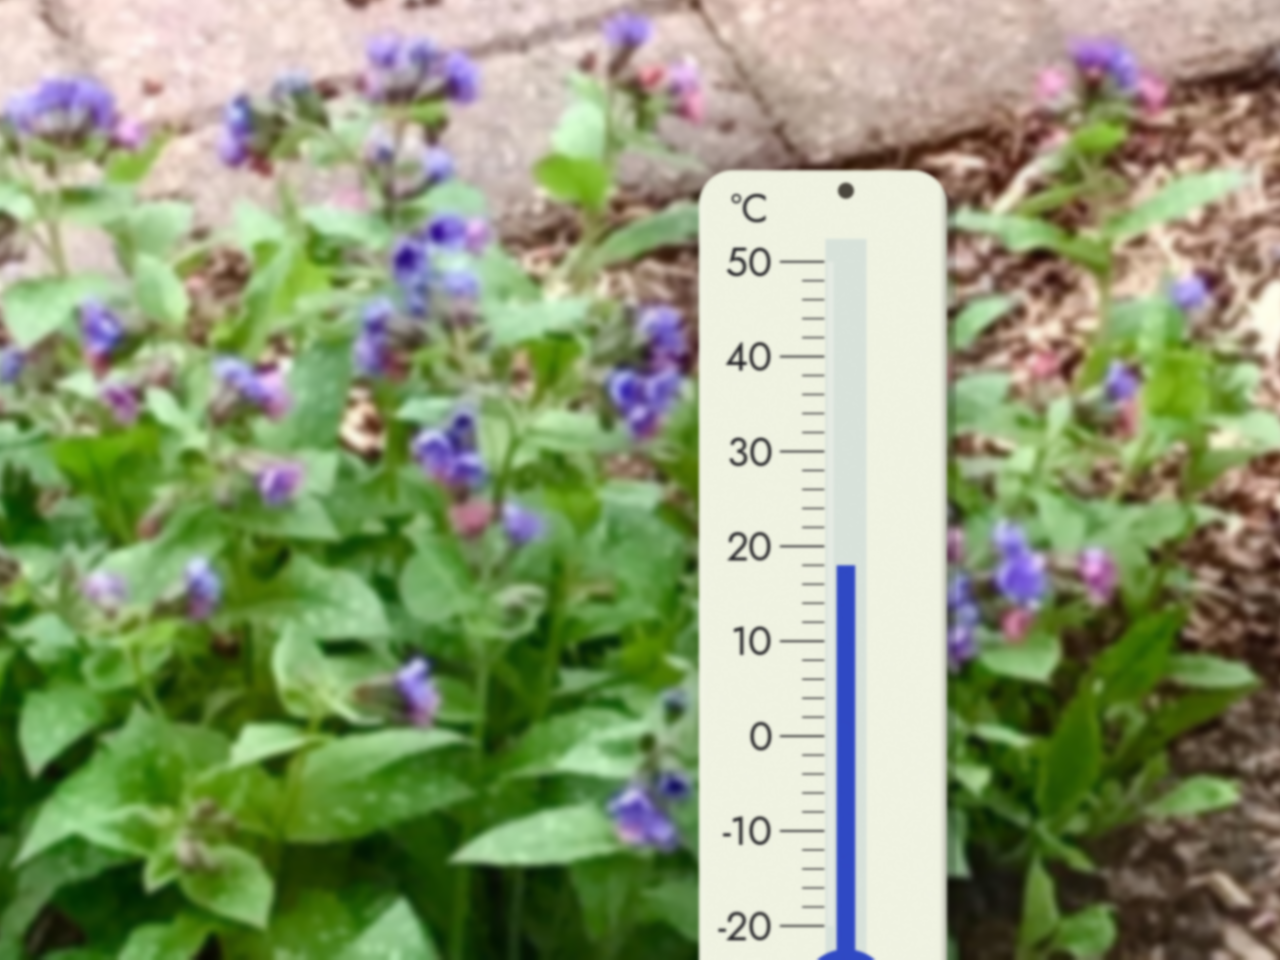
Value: °C 18
